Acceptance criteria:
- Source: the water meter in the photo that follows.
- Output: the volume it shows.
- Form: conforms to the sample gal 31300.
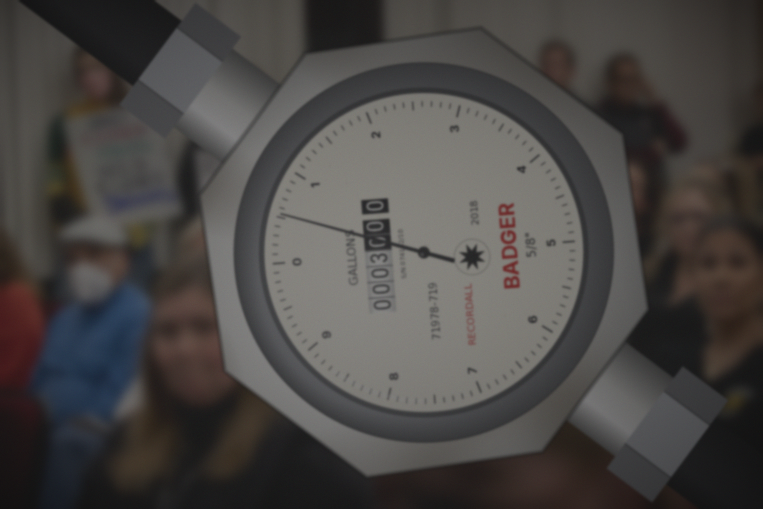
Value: gal 3000.5
